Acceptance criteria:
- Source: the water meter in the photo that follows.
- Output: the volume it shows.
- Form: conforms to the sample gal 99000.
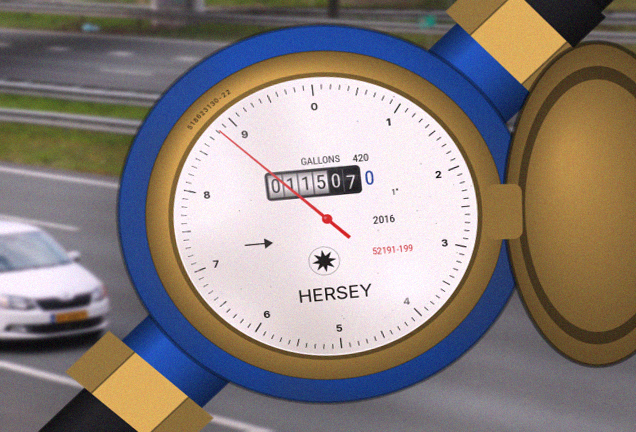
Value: gal 115068.8
